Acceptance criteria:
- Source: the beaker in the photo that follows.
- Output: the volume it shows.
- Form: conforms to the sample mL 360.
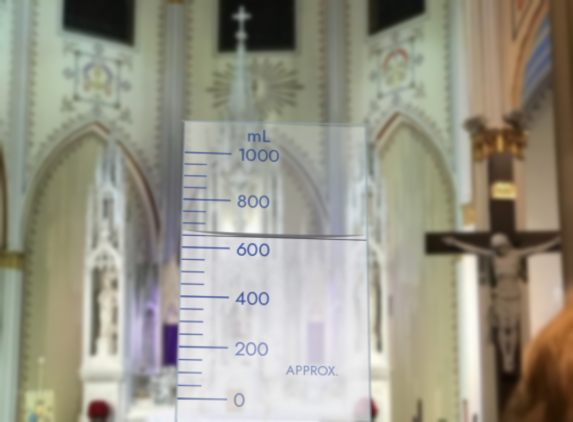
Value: mL 650
